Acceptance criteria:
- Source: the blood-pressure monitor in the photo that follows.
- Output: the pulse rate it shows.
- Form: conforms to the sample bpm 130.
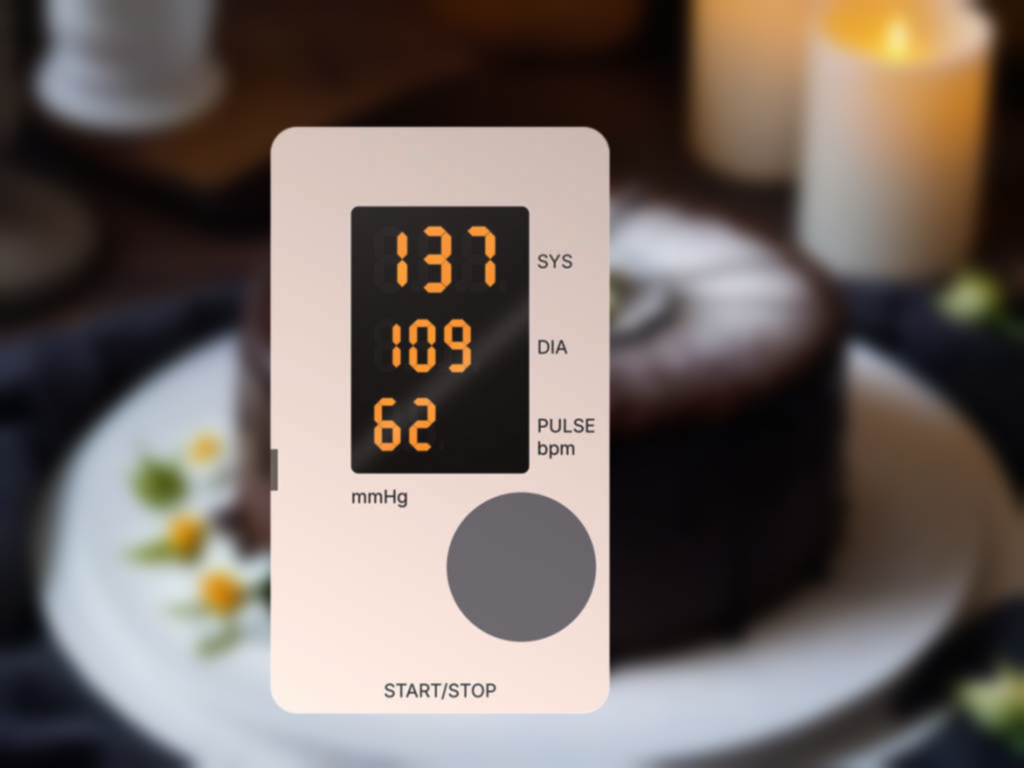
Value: bpm 62
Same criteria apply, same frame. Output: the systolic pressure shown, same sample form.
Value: mmHg 137
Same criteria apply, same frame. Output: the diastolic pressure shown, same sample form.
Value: mmHg 109
